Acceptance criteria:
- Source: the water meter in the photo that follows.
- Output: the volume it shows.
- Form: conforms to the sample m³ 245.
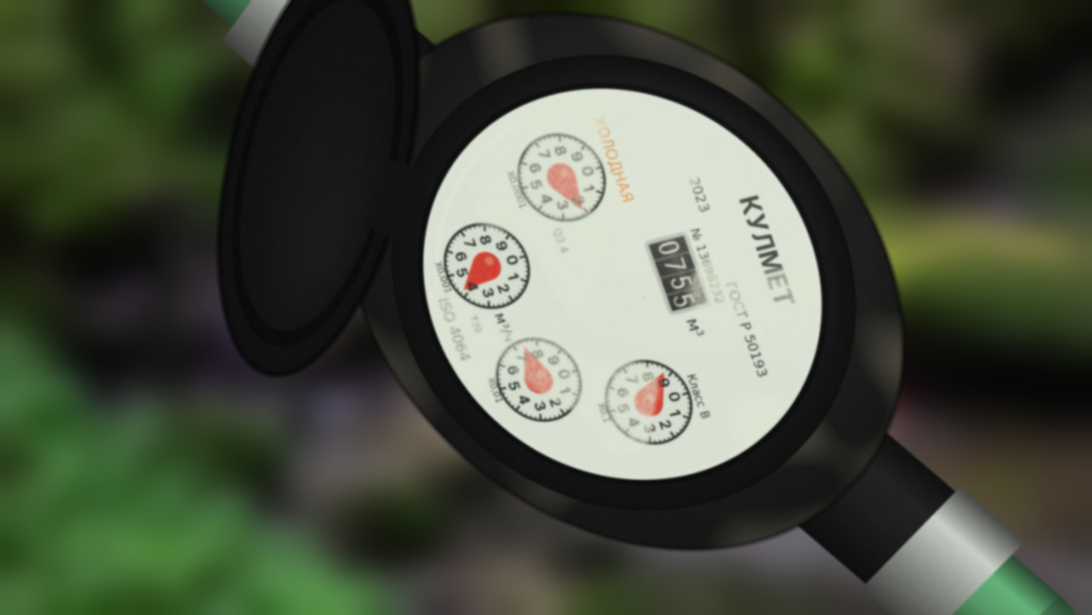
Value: m³ 754.8742
